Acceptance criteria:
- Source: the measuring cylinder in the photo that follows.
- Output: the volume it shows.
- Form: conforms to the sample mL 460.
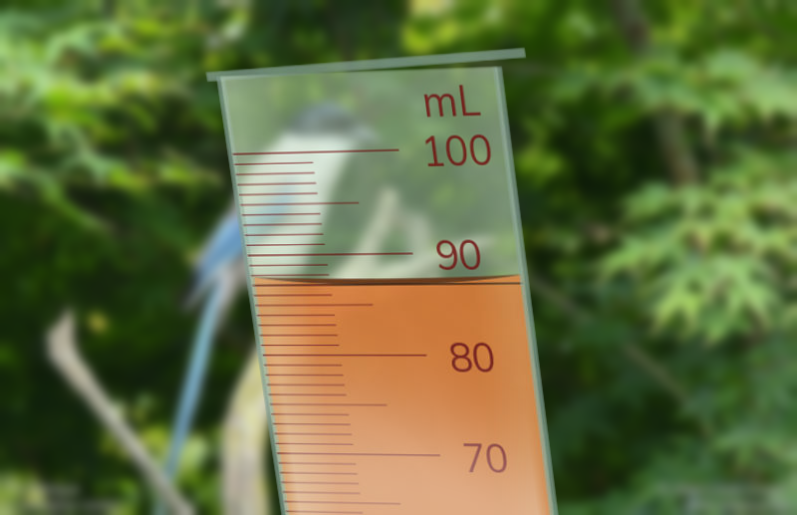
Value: mL 87
